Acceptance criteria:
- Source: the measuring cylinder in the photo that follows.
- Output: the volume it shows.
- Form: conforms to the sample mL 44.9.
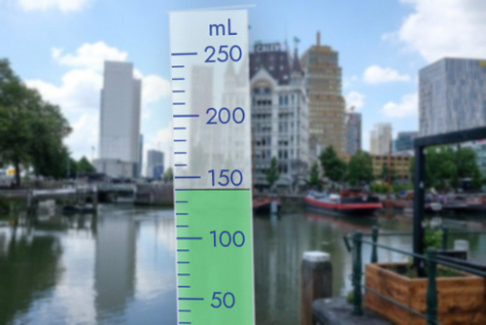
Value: mL 140
